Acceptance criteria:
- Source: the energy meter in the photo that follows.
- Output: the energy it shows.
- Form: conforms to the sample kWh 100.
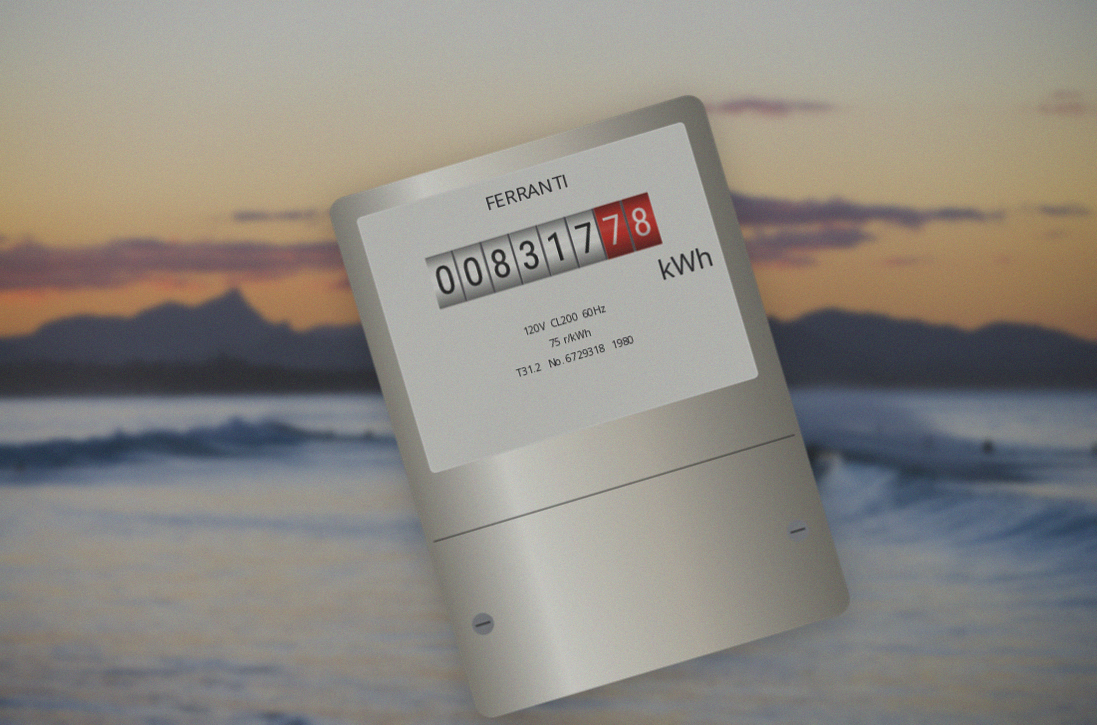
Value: kWh 8317.78
